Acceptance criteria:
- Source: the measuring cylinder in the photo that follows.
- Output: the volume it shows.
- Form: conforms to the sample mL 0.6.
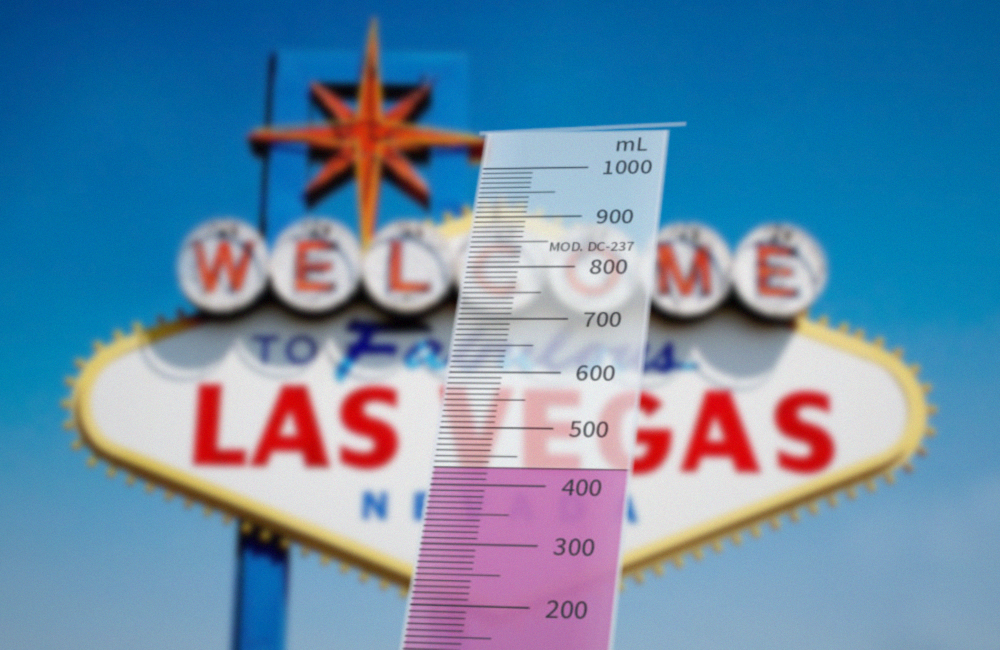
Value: mL 430
